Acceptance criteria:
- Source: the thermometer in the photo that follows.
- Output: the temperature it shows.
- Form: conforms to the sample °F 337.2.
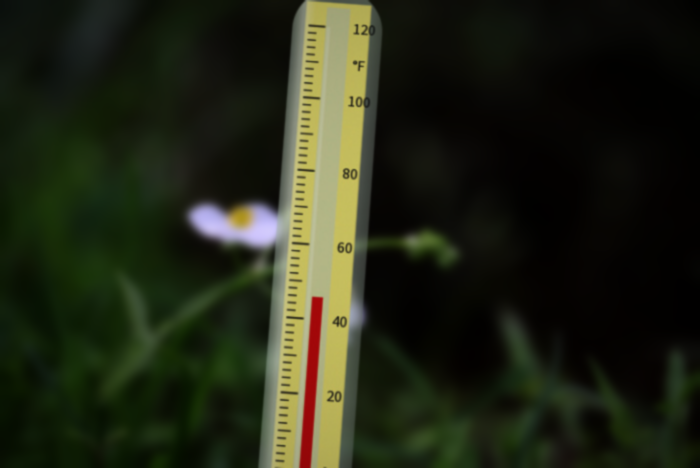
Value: °F 46
